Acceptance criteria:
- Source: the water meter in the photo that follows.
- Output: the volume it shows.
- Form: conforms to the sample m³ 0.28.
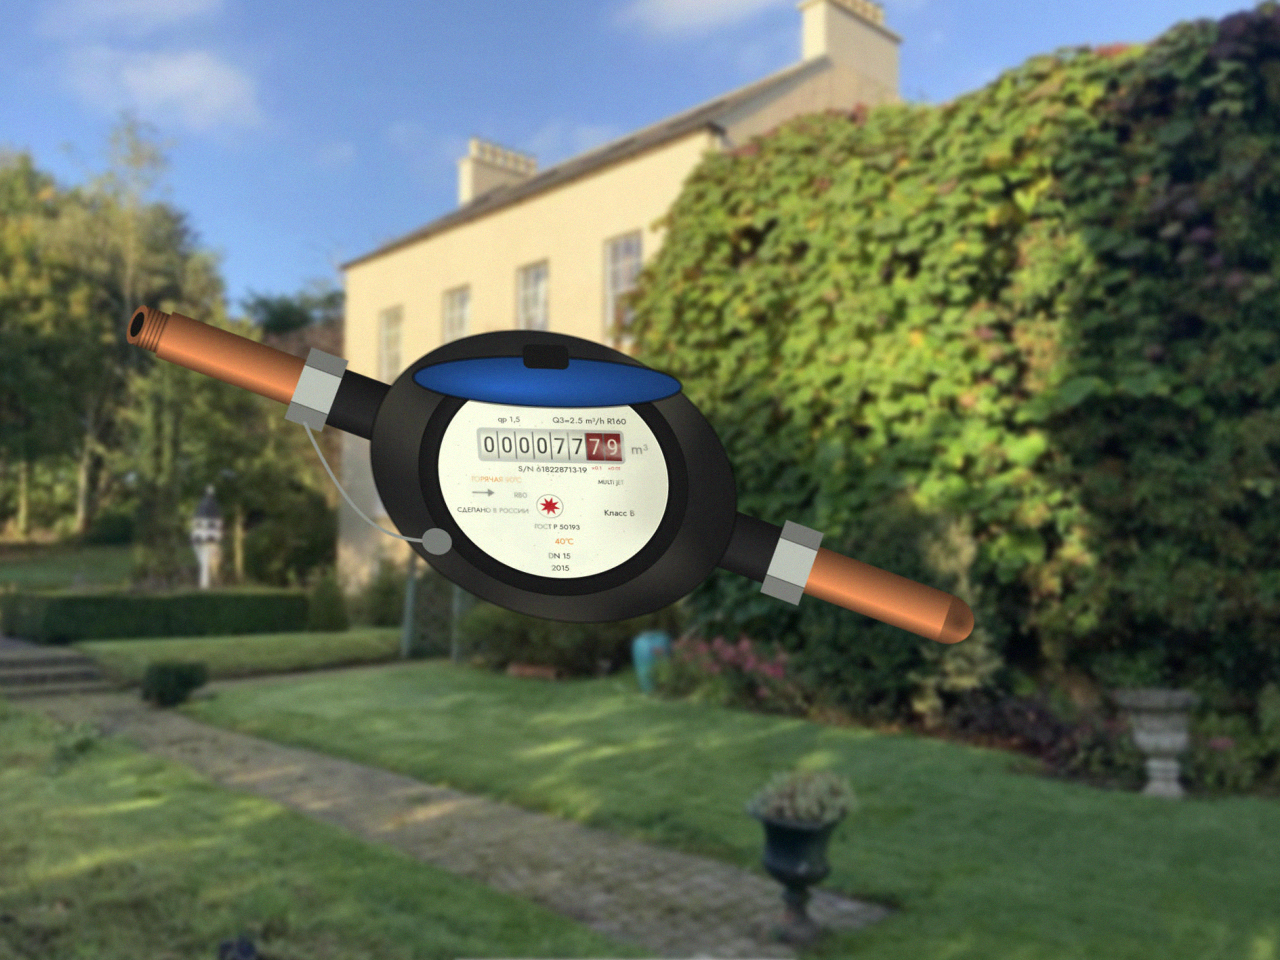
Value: m³ 77.79
